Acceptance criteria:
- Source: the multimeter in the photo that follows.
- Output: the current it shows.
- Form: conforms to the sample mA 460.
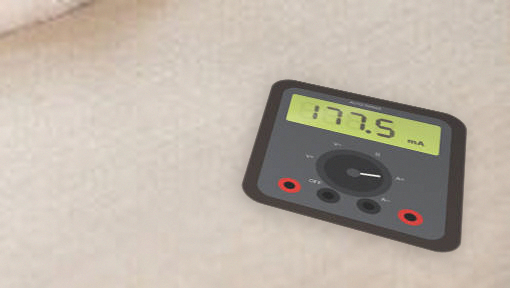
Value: mA 177.5
